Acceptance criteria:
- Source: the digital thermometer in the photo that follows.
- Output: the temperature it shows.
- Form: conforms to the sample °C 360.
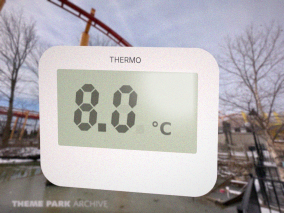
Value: °C 8.0
